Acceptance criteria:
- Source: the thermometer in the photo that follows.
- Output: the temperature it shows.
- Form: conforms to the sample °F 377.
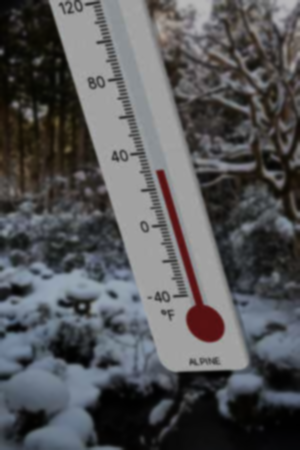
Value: °F 30
